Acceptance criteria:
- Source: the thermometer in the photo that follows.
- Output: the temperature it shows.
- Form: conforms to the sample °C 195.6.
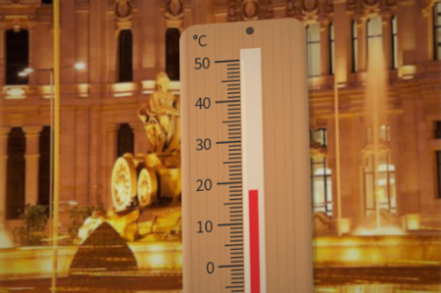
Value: °C 18
